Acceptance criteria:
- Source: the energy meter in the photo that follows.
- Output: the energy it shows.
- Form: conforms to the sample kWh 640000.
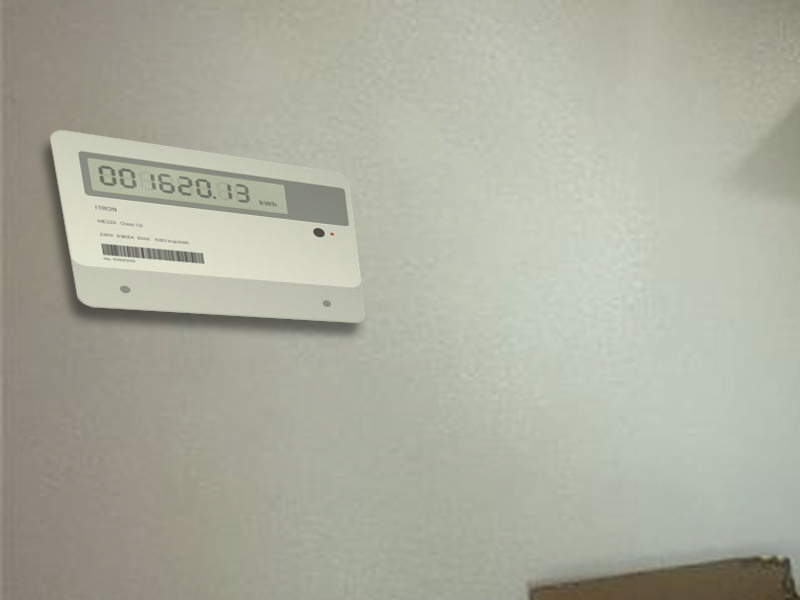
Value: kWh 1620.13
